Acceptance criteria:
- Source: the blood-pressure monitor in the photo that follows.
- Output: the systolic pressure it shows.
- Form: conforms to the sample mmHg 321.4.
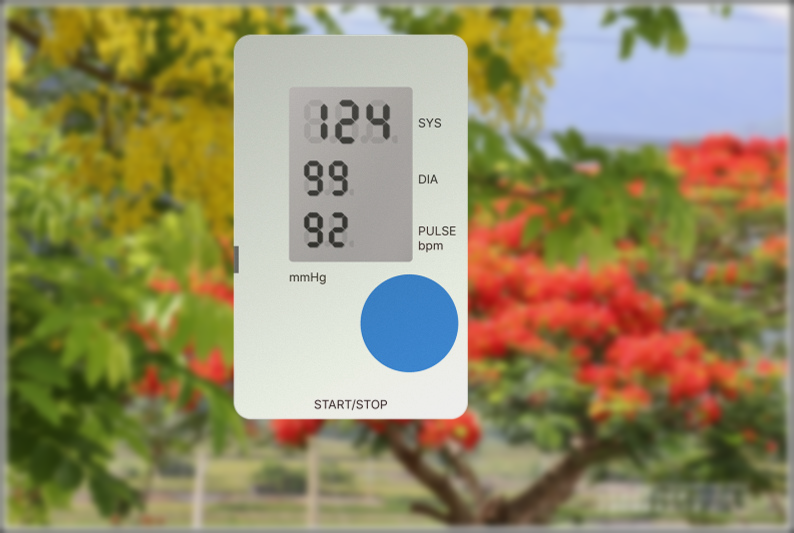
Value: mmHg 124
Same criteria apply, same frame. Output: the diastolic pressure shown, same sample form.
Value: mmHg 99
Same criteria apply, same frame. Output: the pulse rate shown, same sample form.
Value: bpm 92
